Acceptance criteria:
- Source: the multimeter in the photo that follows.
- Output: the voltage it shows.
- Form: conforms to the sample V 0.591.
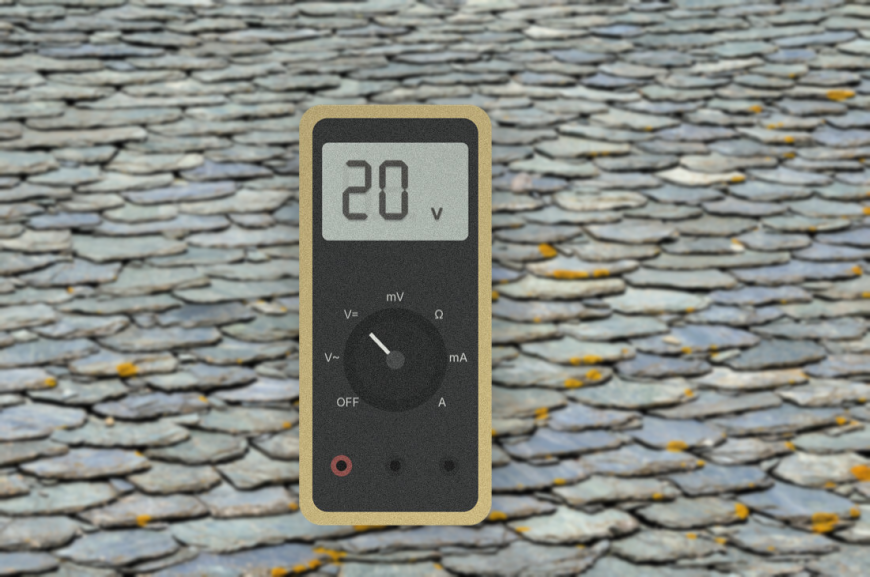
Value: V 20
